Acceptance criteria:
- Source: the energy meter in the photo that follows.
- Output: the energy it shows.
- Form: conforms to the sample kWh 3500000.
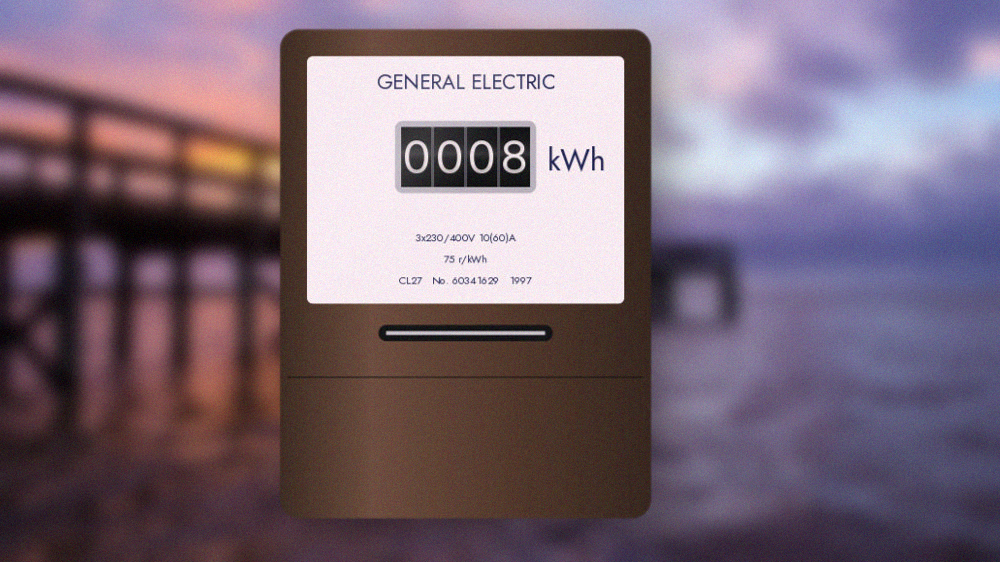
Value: kWh 8
